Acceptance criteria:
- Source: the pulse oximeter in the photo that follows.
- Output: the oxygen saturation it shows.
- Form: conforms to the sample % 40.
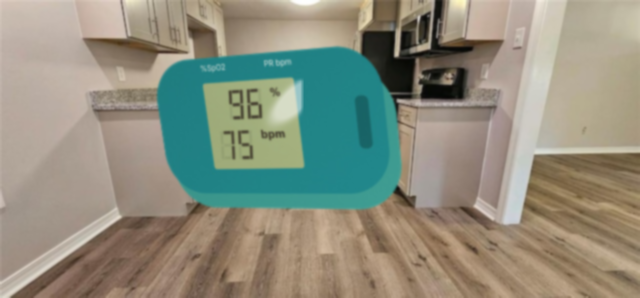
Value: % 96
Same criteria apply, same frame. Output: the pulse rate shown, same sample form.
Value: bpm 75
